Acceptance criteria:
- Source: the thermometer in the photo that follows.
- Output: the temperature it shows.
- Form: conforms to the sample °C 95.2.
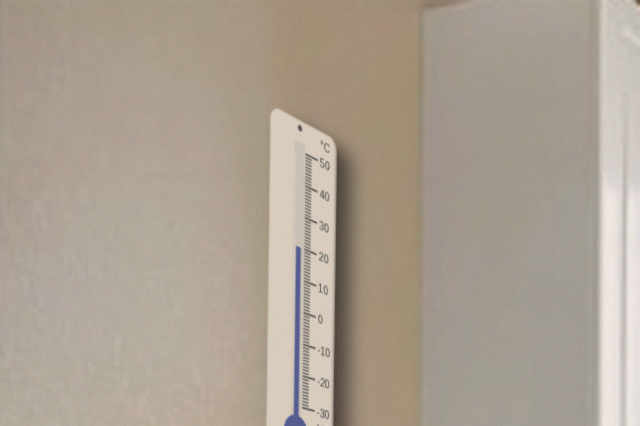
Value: °C 20
